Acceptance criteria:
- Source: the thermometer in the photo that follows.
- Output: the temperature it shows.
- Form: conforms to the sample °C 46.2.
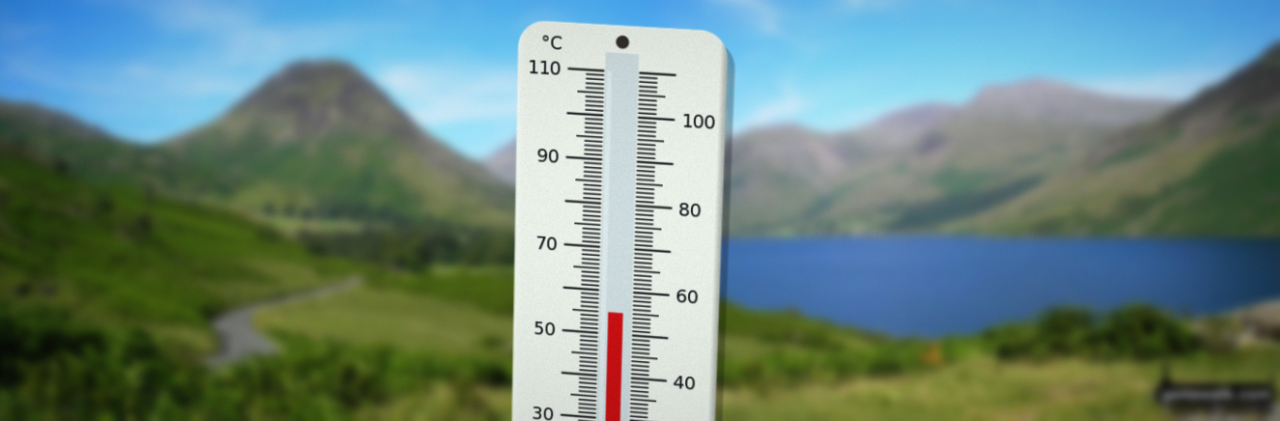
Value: °C 55
